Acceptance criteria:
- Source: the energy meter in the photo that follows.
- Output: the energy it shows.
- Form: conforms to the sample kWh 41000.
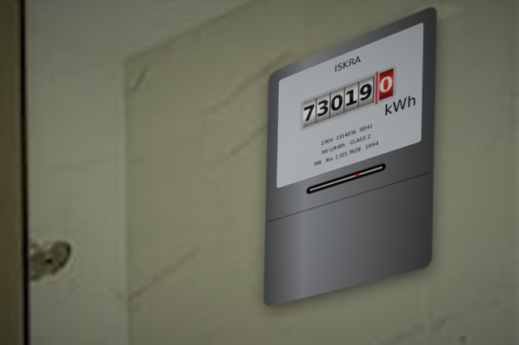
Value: kWh 73019.0
